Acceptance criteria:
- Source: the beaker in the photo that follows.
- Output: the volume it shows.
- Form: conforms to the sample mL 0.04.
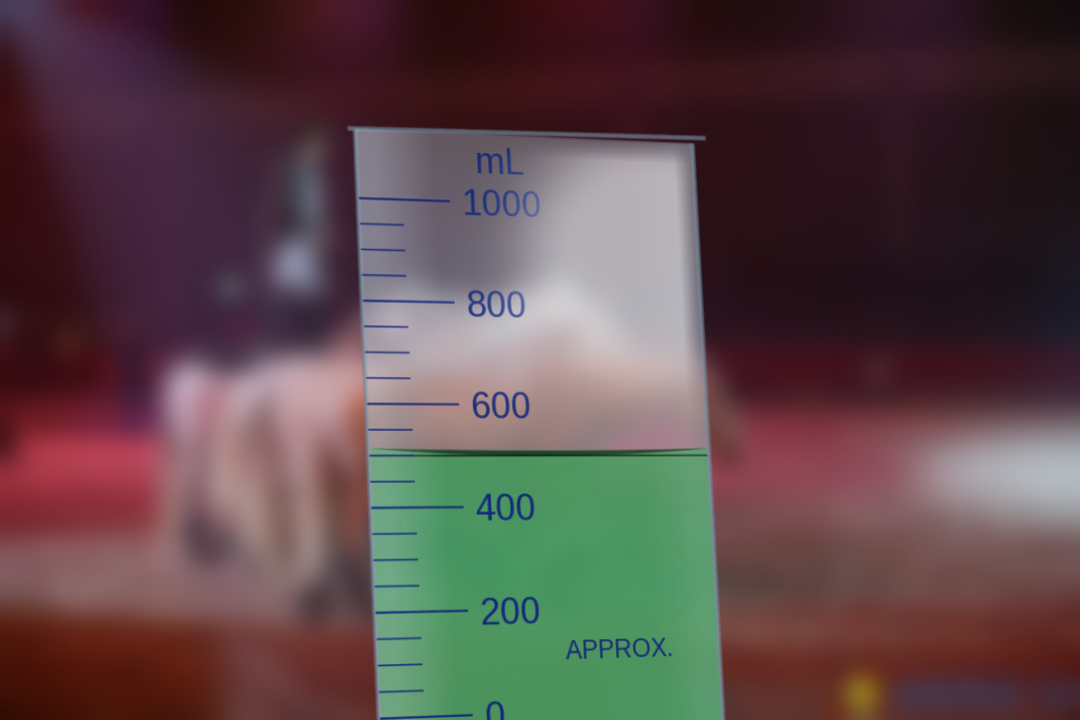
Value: mL 500
